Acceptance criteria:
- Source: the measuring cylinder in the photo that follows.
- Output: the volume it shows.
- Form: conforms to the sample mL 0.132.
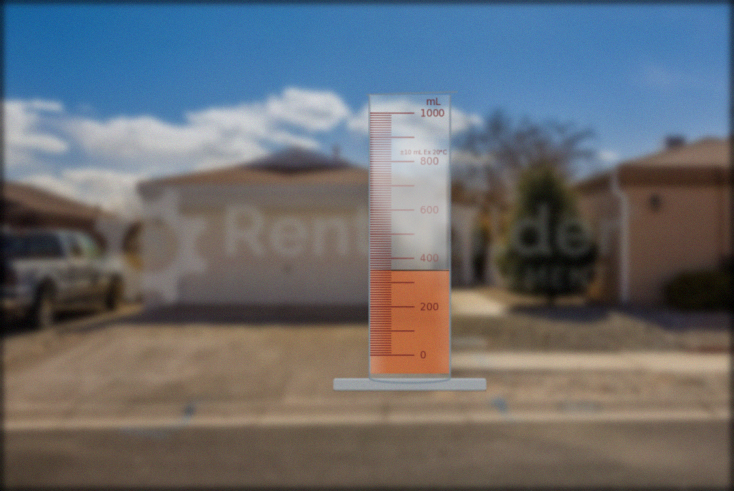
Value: mL 350
